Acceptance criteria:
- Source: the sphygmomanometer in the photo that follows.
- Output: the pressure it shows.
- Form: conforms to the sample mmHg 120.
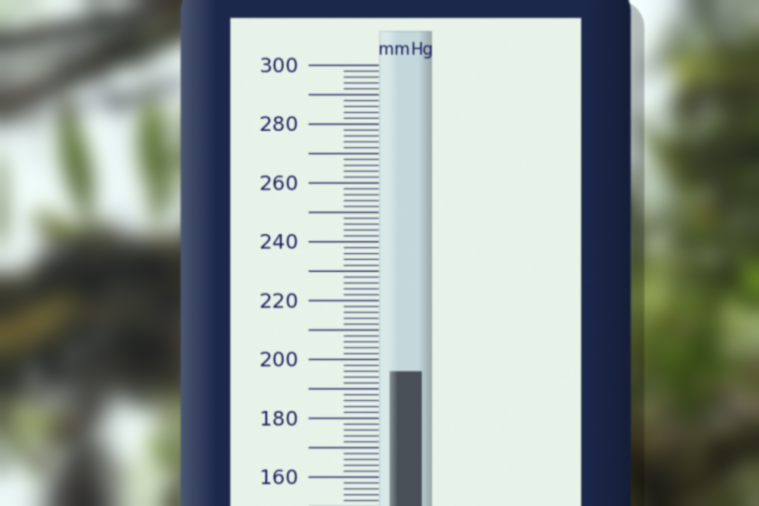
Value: mmHg 196
